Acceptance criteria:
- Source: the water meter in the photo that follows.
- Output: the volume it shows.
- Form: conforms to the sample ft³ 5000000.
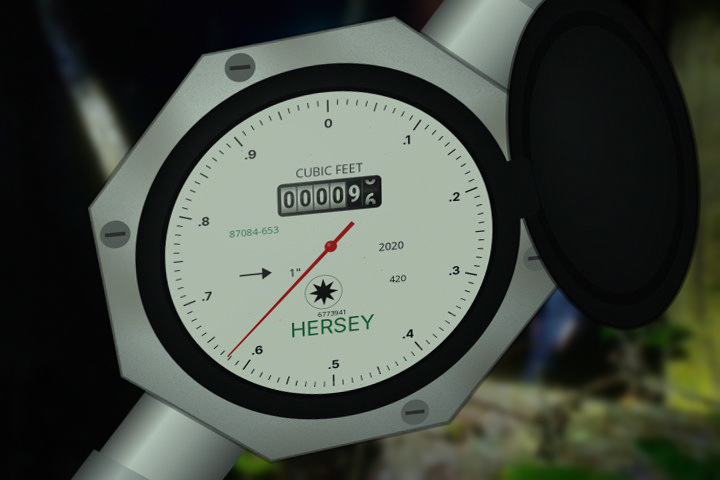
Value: ft³ 95.62
